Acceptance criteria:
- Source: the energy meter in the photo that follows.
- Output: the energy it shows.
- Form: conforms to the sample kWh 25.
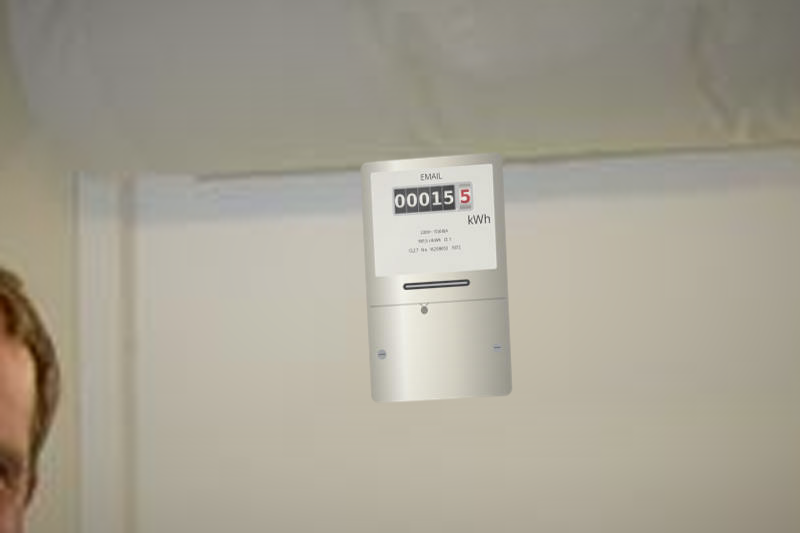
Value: kWh 15.5
